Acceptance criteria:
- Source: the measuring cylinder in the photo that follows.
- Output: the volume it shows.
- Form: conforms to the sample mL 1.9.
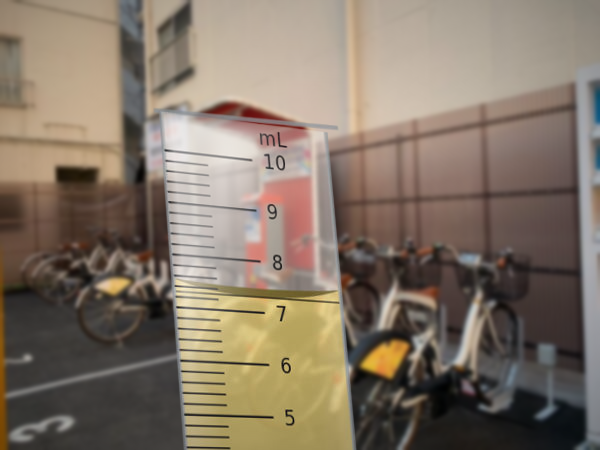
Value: mL 7.3
